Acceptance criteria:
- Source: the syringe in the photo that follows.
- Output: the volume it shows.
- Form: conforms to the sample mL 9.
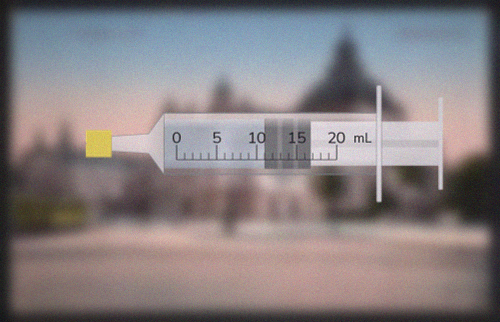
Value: mL 11
